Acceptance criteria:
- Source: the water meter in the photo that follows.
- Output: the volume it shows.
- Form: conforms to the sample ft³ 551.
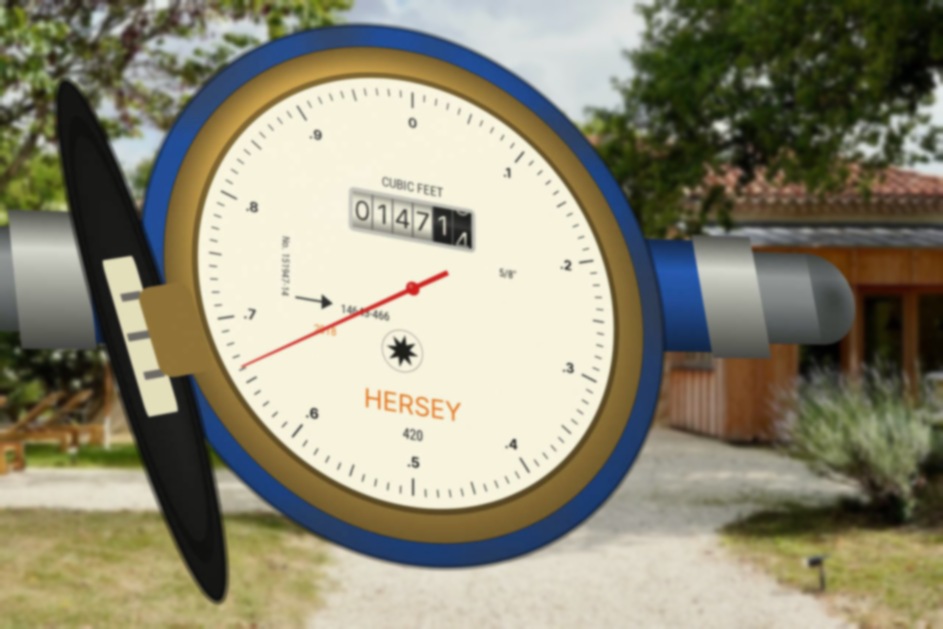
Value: ft³ 14713.66
